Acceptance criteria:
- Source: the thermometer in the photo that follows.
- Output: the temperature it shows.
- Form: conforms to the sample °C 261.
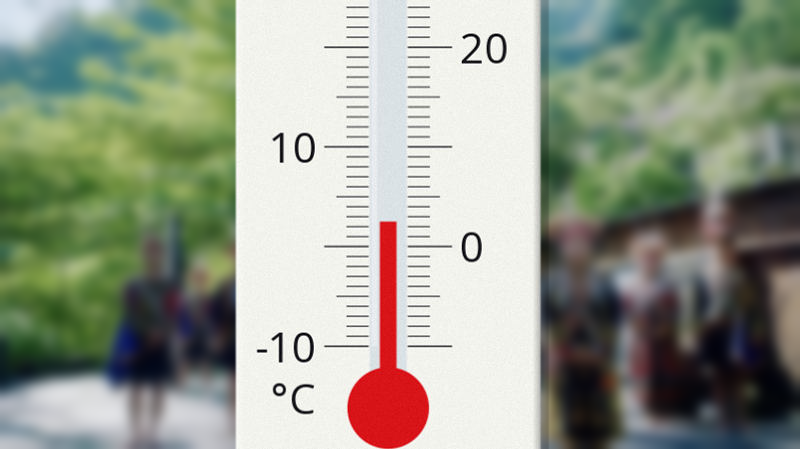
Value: °C 2.5
